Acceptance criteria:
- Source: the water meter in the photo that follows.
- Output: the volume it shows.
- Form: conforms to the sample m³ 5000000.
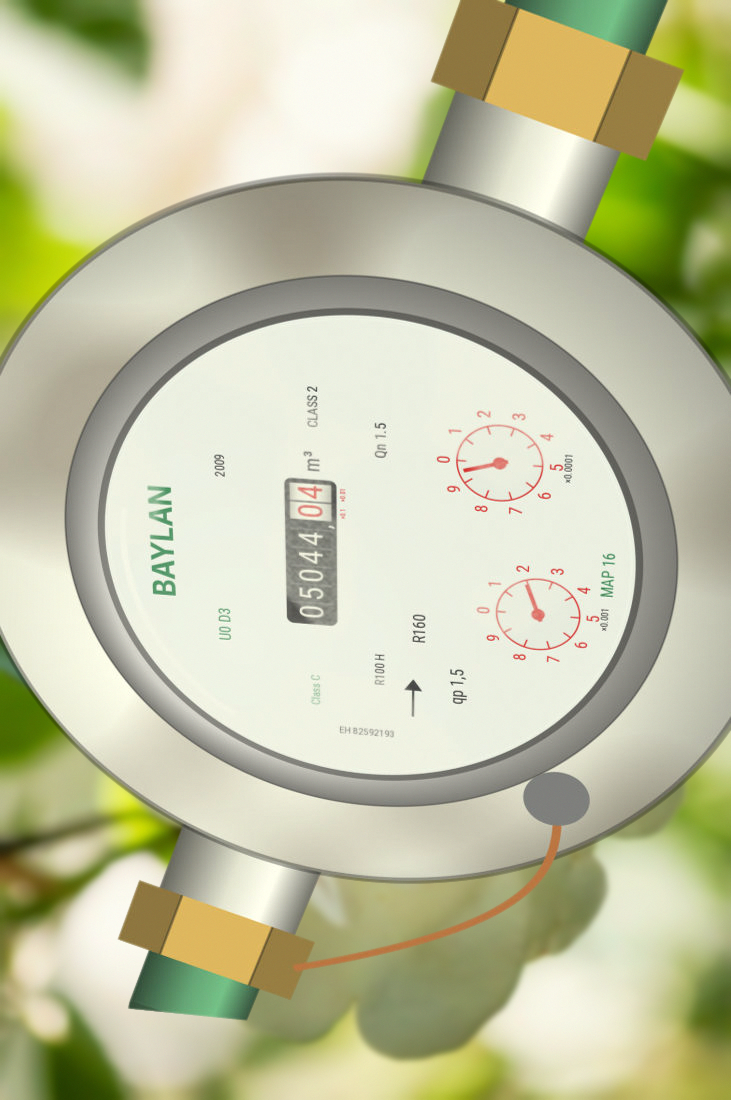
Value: m³ 5044.0419
